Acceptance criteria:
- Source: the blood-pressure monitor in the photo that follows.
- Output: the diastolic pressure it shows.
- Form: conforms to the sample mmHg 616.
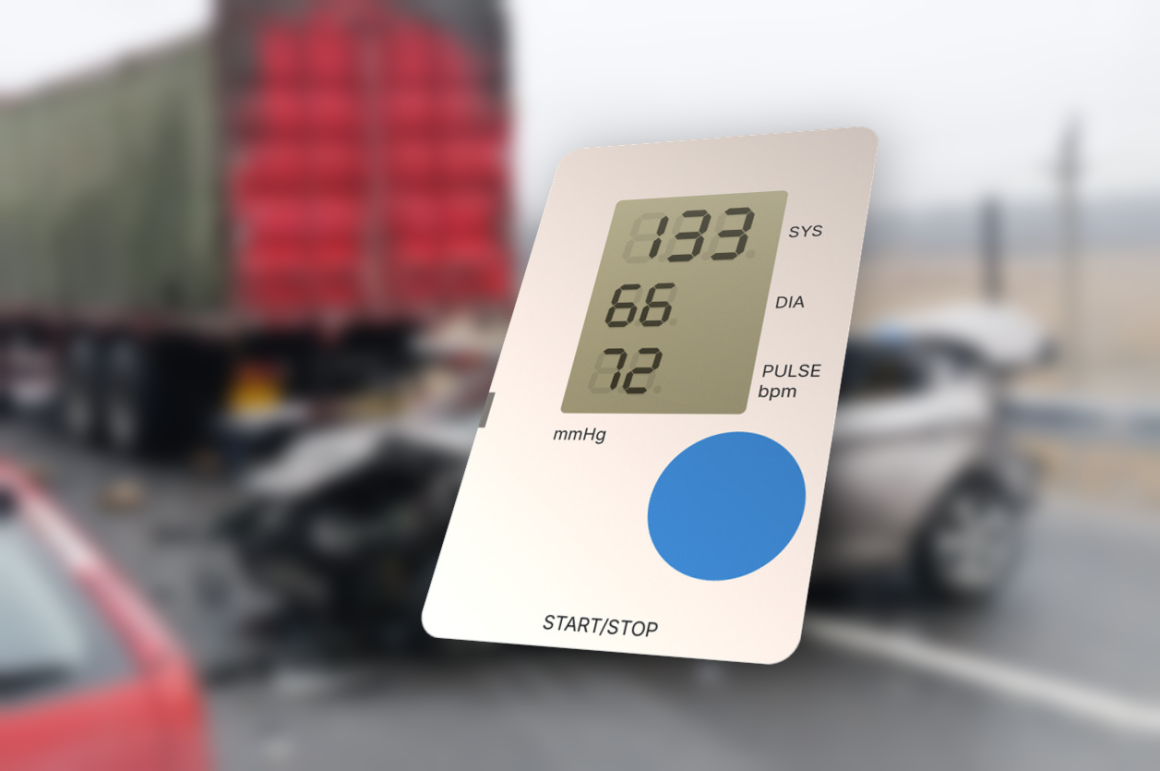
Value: mmHg 66
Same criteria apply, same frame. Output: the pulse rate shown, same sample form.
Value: bpm 72
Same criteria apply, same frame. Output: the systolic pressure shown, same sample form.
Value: mmHg 133
